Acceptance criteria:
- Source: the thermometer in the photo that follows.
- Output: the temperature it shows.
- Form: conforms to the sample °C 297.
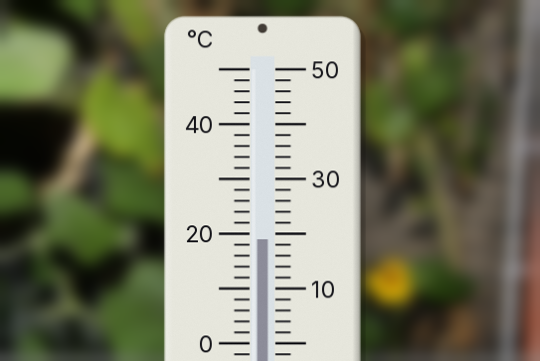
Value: °C 19
